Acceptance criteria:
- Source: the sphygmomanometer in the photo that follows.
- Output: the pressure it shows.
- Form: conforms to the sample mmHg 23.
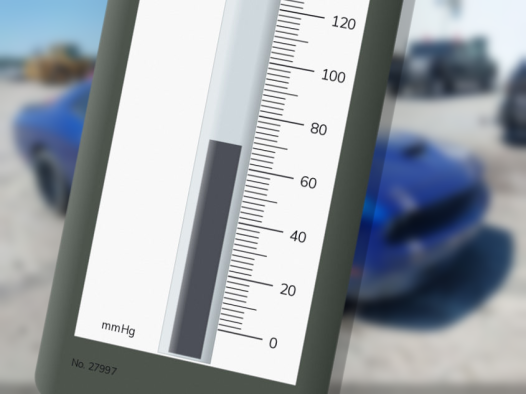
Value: mmHg 68
